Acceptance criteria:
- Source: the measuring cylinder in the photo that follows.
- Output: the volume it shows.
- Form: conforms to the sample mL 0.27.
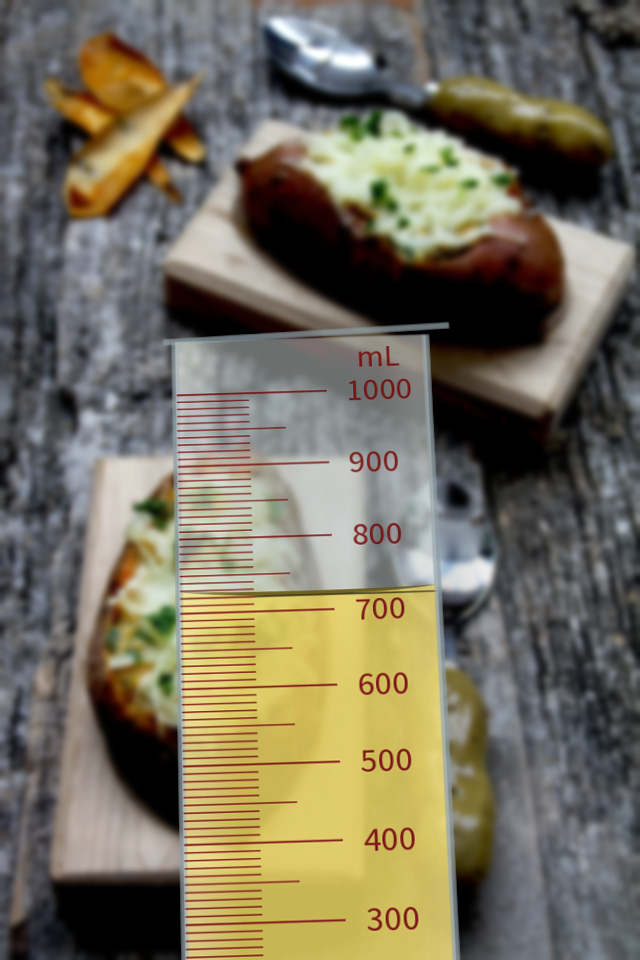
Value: mL 720
